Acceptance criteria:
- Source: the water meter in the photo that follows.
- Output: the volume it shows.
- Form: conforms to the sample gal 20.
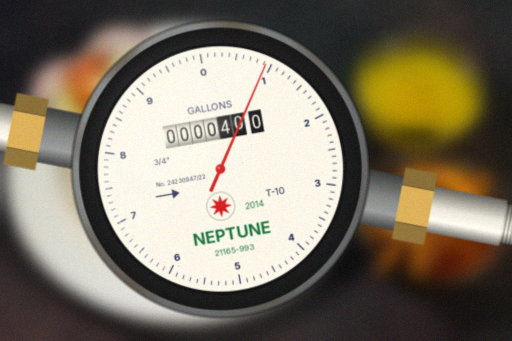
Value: gal 400.9
